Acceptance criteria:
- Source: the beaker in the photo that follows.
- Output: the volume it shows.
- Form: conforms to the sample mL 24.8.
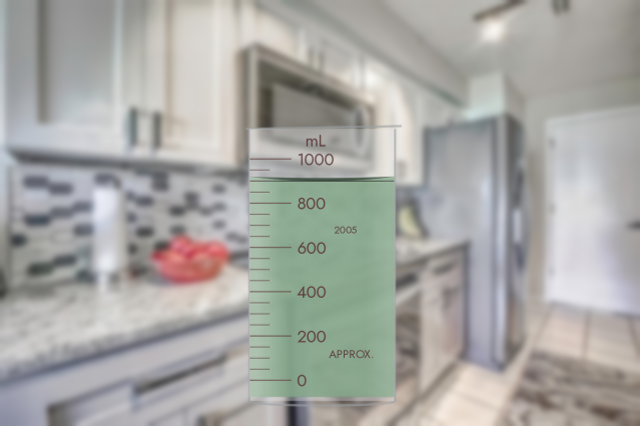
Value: mL 900
